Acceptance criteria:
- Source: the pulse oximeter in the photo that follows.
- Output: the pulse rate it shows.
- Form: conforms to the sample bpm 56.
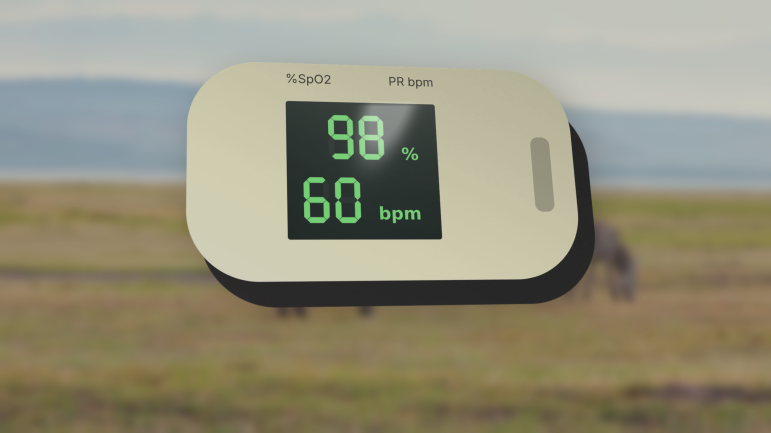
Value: bpm 60
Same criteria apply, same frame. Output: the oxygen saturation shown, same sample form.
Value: % 98
